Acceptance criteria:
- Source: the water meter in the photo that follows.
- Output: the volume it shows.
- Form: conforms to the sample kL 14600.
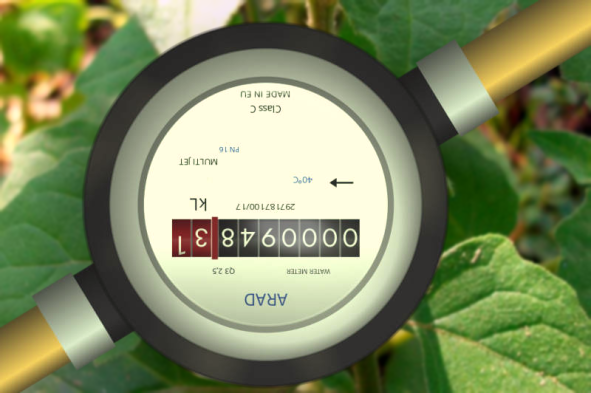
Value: kL 948.31
